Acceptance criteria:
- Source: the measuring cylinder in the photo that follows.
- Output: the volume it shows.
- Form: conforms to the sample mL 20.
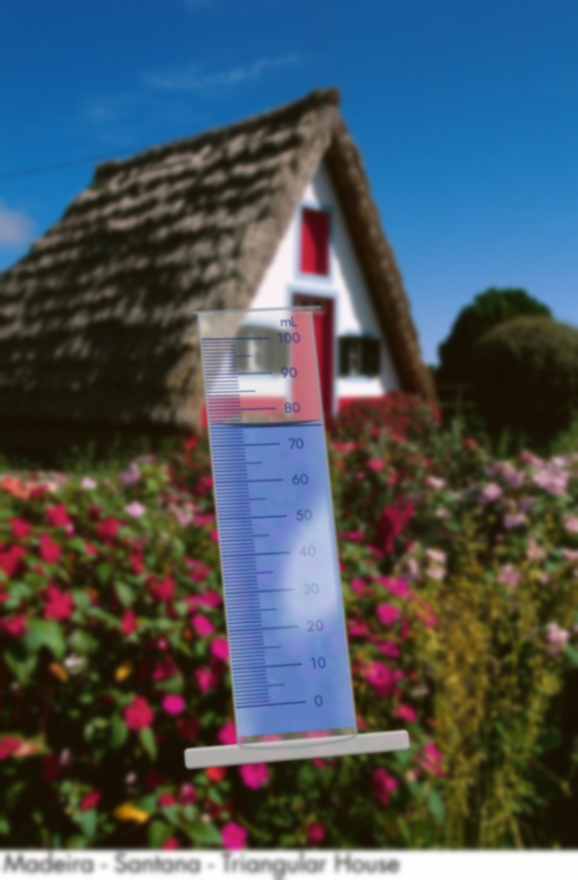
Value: mL 75
